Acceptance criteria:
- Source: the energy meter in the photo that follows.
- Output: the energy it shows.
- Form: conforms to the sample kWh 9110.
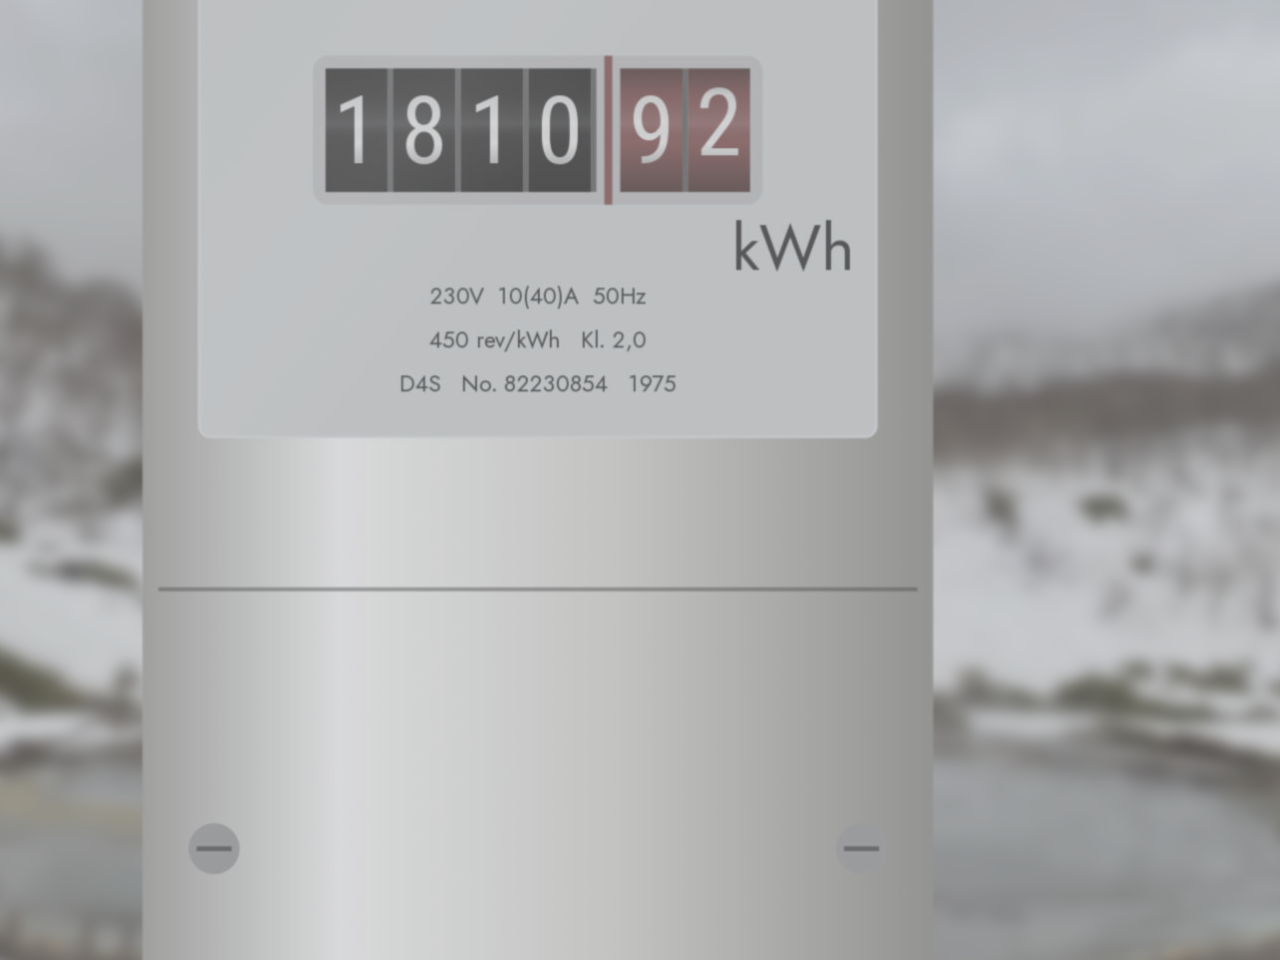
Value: kWh 1810.92
